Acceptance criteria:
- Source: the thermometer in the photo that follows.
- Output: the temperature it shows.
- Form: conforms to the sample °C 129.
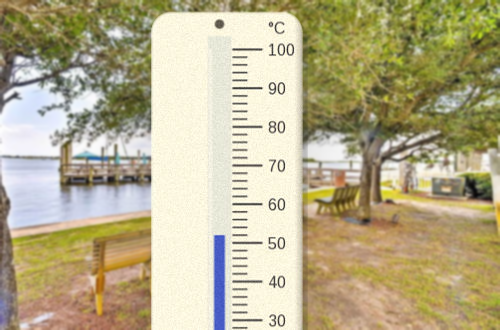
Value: °C 52
